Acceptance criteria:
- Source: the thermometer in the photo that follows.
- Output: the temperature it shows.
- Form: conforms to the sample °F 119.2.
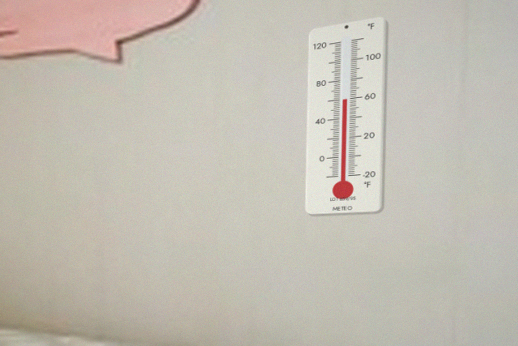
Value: °F 60
